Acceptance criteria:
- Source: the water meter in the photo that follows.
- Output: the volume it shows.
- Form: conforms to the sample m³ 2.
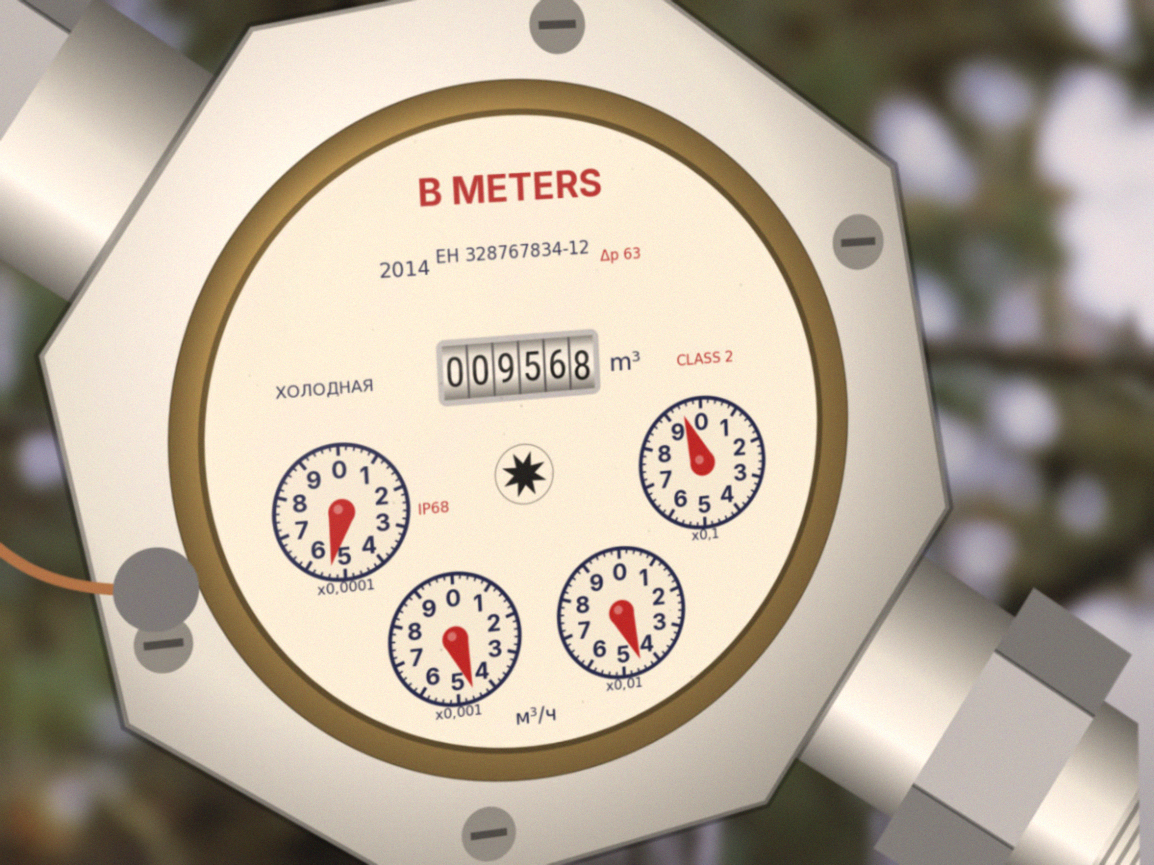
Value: m³ 9567.9445
